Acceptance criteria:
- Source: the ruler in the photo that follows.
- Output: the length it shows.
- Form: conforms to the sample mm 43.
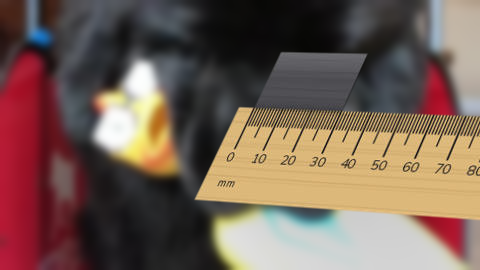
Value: mm 30
